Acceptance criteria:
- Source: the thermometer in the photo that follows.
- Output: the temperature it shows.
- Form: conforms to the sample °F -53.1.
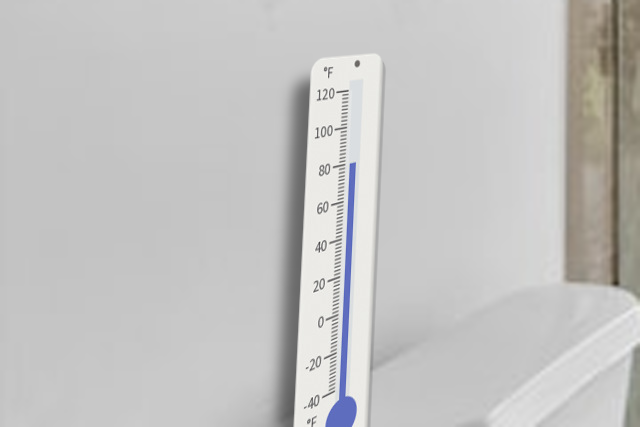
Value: °F 80
